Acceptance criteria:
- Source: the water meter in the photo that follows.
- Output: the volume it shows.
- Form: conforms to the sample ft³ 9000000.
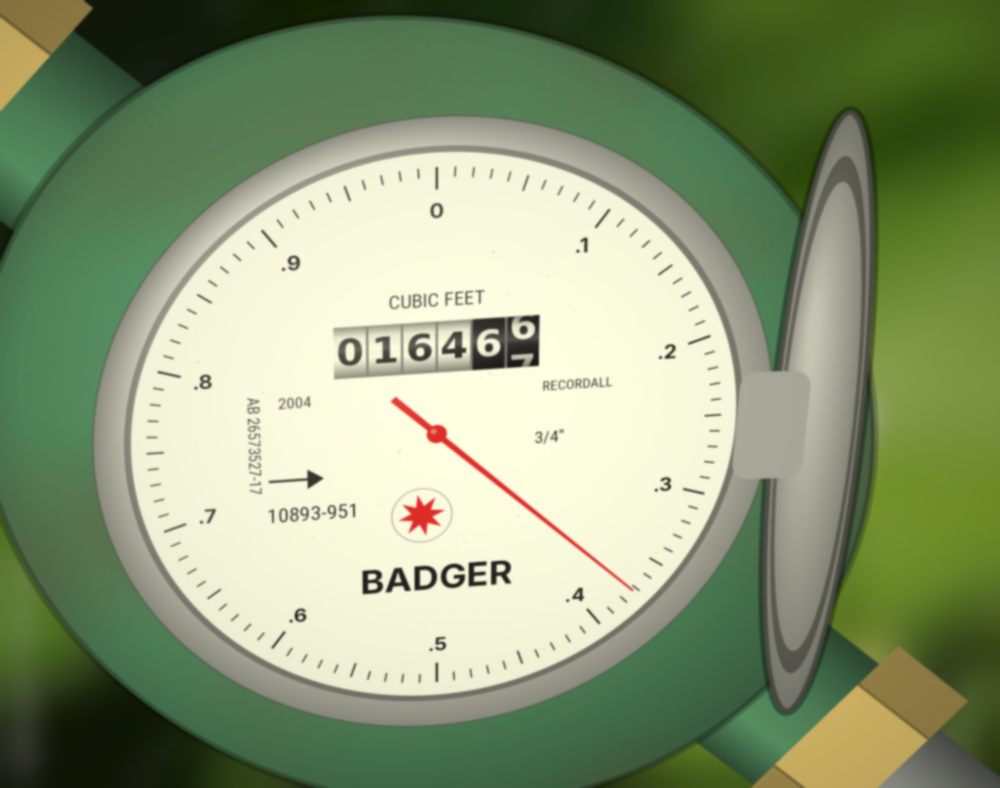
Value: ft³ 16466.37
